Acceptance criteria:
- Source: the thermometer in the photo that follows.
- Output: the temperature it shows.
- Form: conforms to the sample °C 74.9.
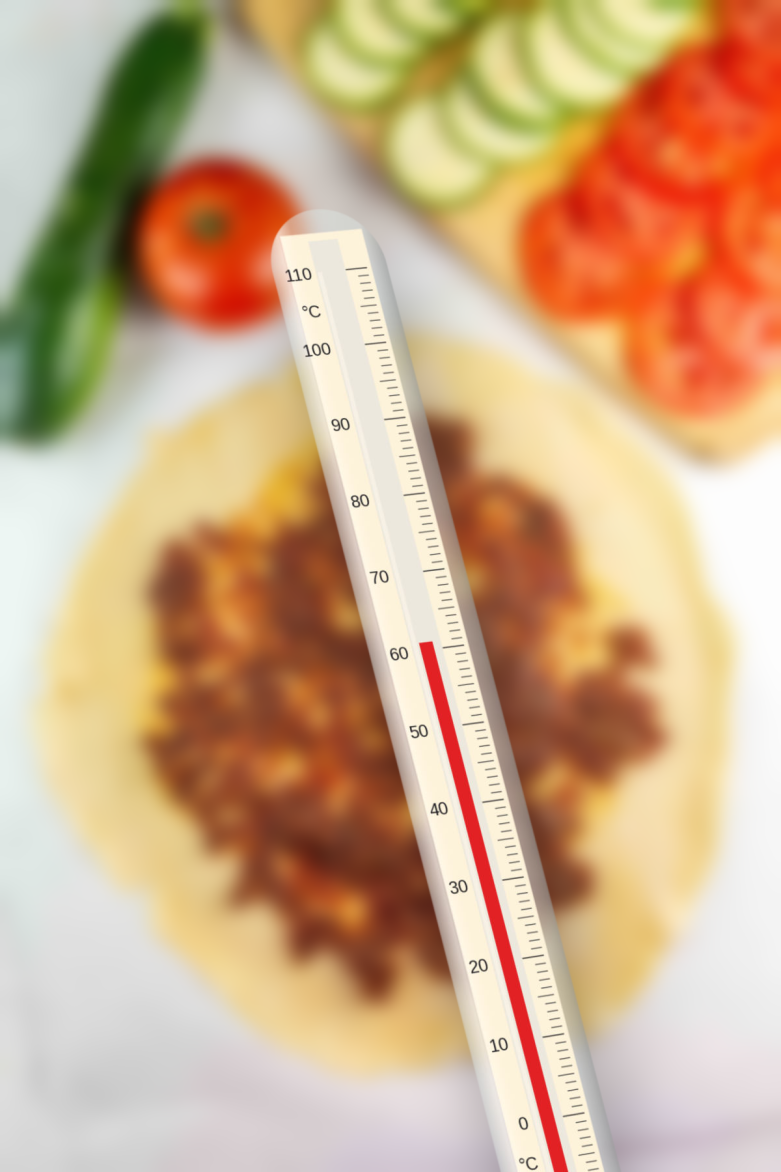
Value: °C 61
